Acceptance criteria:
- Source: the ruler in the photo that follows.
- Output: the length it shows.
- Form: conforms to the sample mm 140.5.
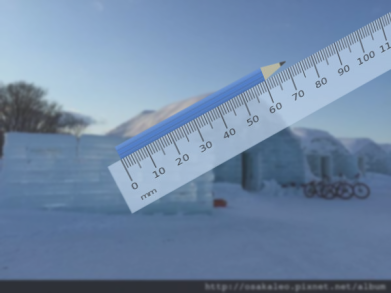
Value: mm 70
